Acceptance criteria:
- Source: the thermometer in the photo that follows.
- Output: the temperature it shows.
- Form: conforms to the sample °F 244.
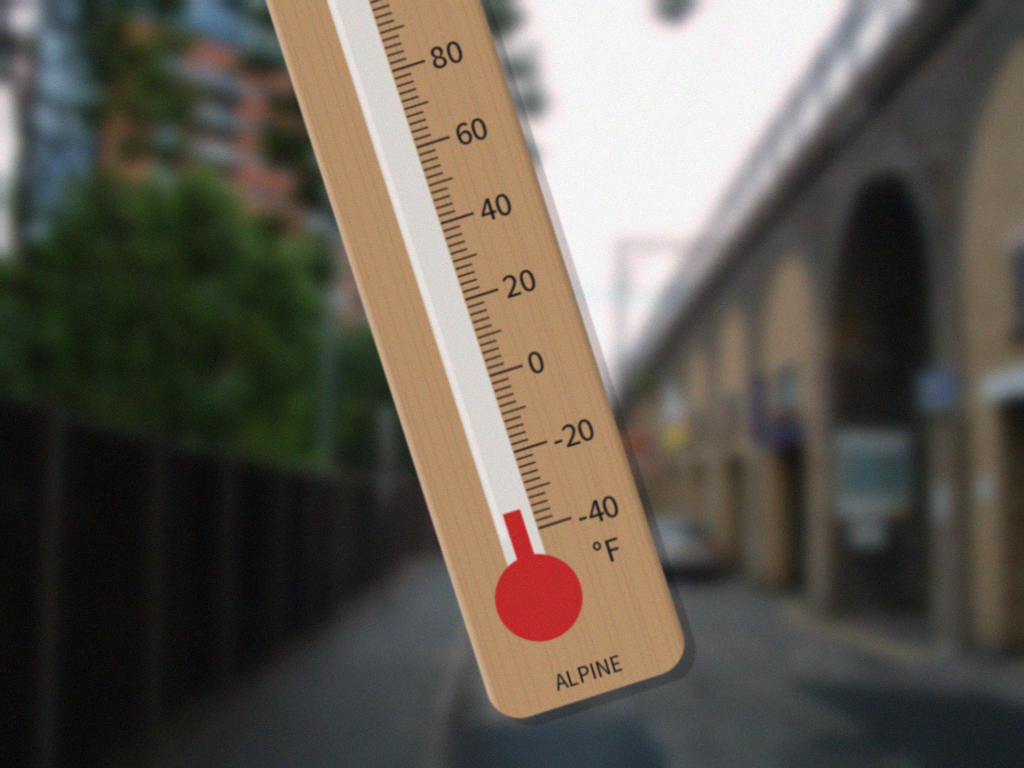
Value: °F -34
